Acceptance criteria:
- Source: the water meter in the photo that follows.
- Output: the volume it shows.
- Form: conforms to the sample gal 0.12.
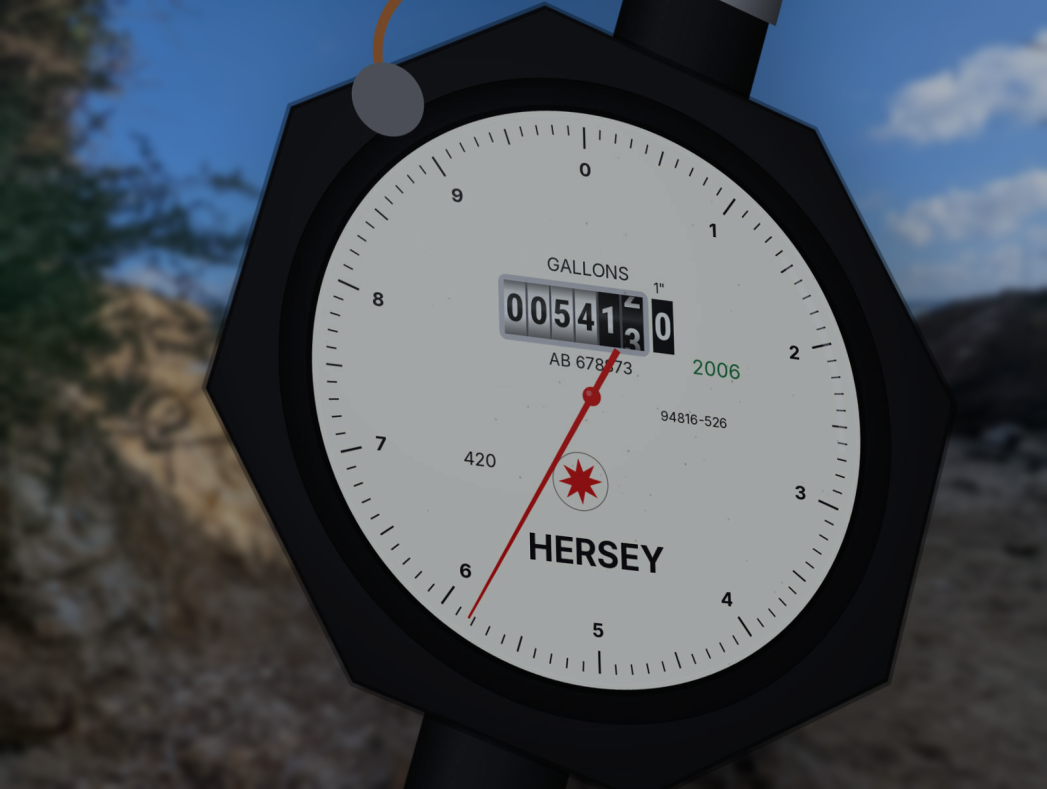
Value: gal 54125.8
